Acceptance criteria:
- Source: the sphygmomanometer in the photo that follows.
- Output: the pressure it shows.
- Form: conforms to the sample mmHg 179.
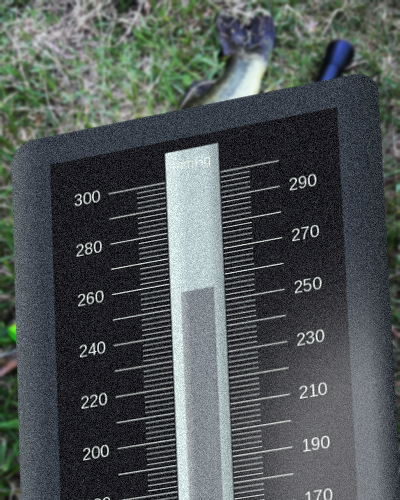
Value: mmHg 256
